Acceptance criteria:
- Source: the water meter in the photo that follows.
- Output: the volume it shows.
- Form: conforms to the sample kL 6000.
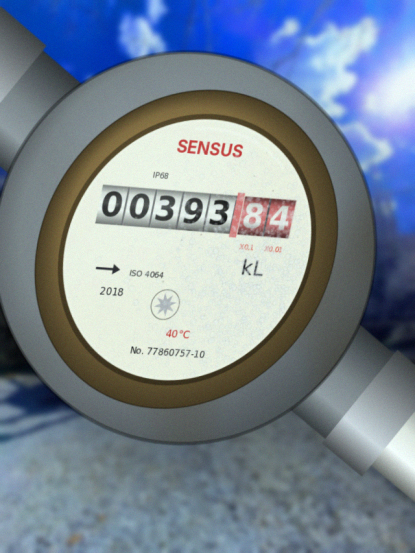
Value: kL 393.84
